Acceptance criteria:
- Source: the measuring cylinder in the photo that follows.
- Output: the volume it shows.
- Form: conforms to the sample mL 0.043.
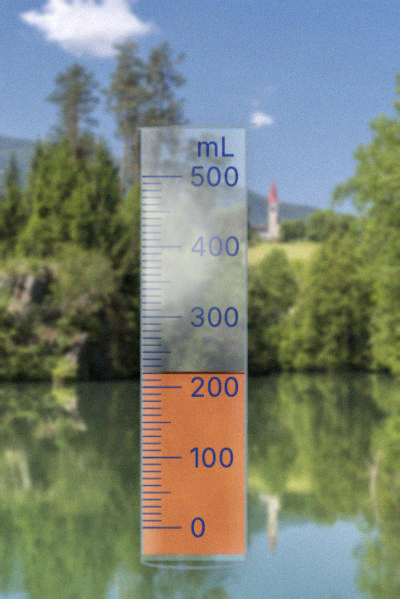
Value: mL 220
